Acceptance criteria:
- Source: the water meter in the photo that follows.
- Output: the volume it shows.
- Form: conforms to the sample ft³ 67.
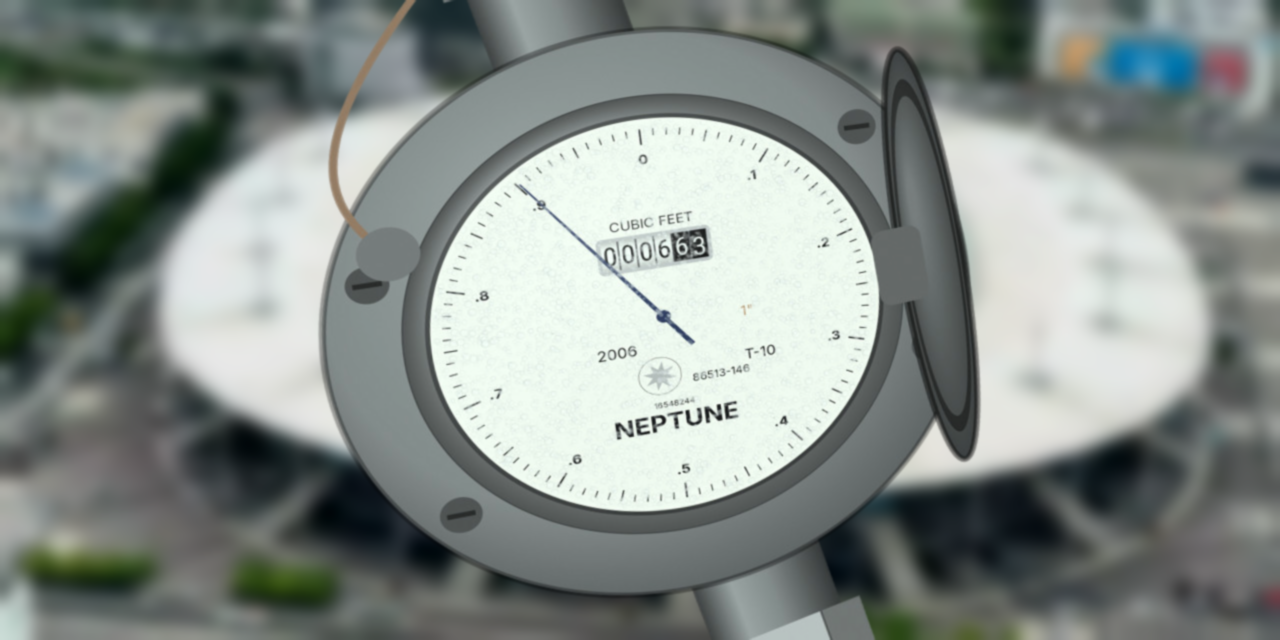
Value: ft³ 662.90
